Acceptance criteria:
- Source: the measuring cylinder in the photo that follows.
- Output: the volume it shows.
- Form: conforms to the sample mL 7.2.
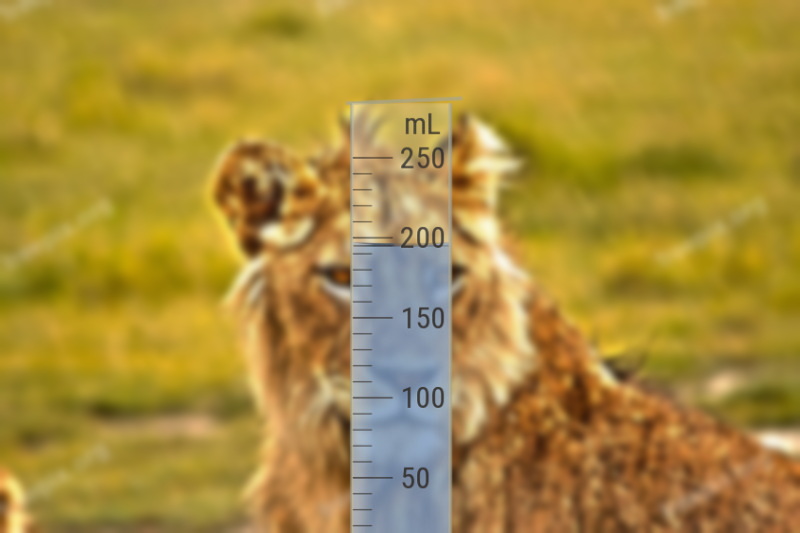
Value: mL 195
